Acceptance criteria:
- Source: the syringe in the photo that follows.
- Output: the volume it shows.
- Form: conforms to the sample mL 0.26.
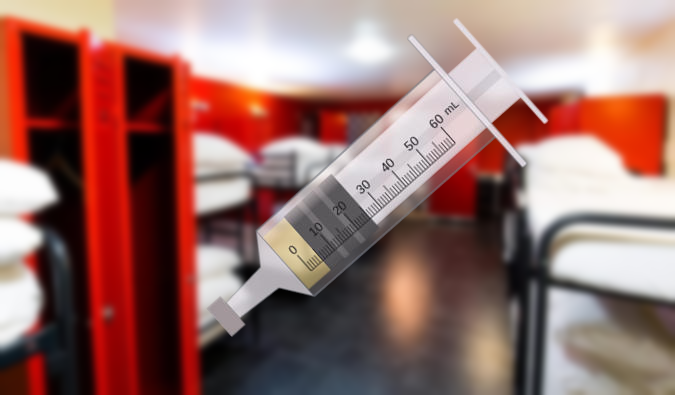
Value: mL 5
